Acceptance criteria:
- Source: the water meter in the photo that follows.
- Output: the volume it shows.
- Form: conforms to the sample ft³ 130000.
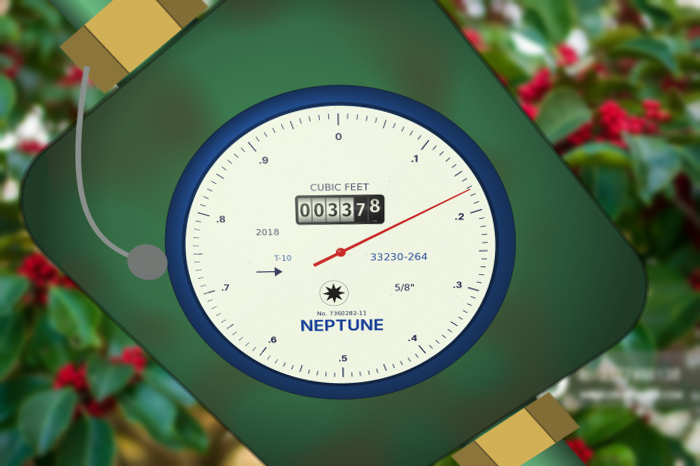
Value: ft³ 3378.17
